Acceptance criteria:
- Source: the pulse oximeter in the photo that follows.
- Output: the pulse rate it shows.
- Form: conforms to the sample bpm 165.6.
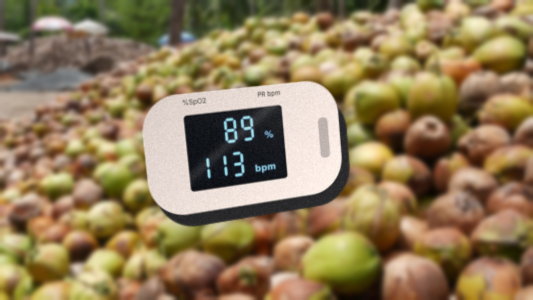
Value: bpm 113
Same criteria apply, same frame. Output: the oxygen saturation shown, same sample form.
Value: % 89
